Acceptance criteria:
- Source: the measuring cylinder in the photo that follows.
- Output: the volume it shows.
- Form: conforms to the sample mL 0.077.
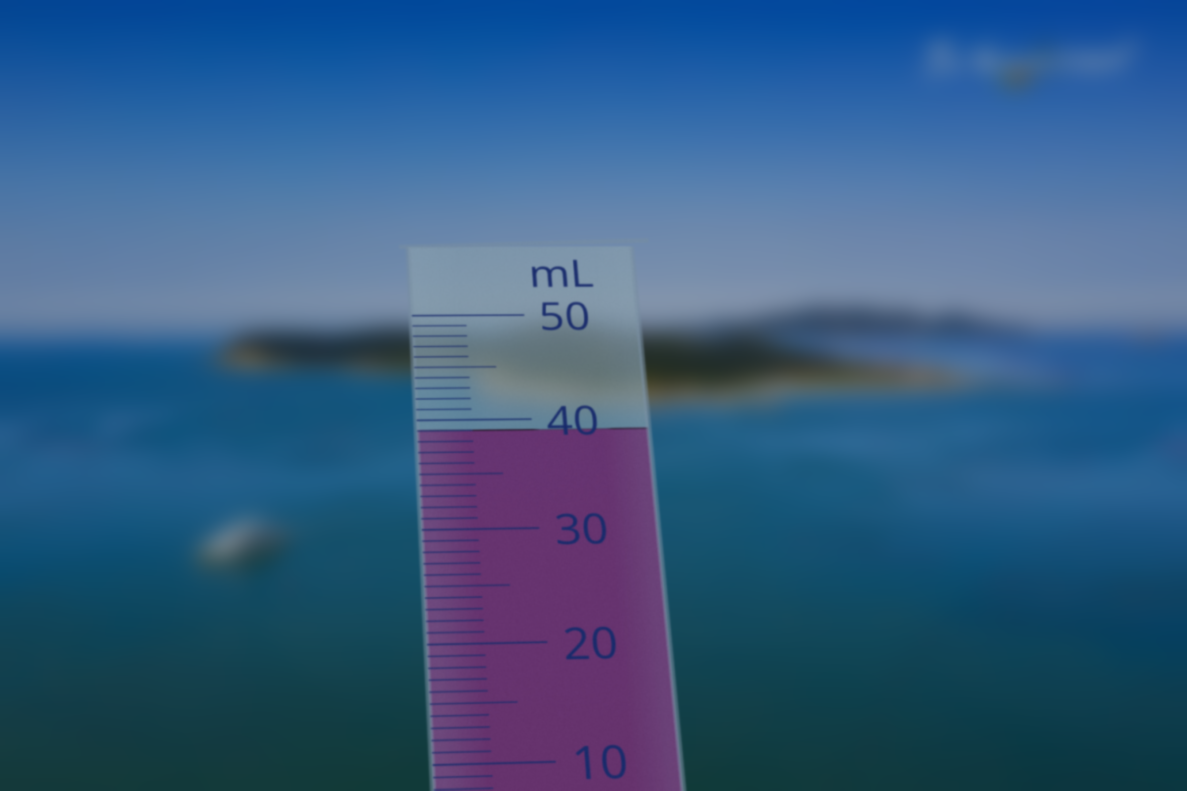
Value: mL 39
